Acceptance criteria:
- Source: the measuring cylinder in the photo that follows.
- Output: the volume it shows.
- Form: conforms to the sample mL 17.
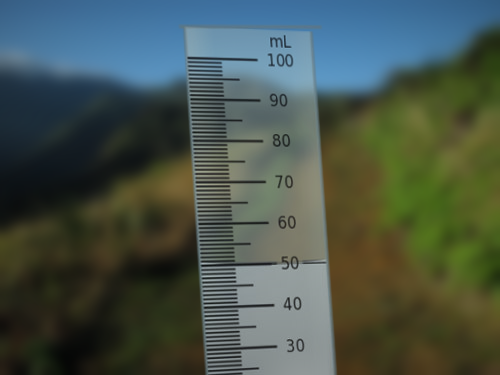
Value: mL 50
